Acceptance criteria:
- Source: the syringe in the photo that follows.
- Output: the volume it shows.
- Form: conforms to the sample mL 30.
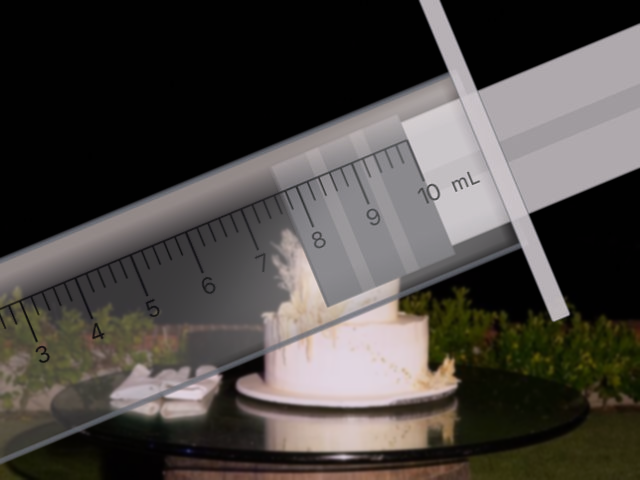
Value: mL 7.7
